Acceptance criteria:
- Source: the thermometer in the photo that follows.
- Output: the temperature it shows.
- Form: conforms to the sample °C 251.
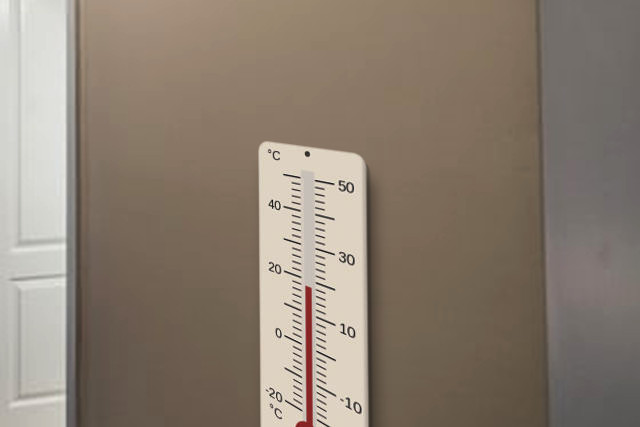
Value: °C 18
